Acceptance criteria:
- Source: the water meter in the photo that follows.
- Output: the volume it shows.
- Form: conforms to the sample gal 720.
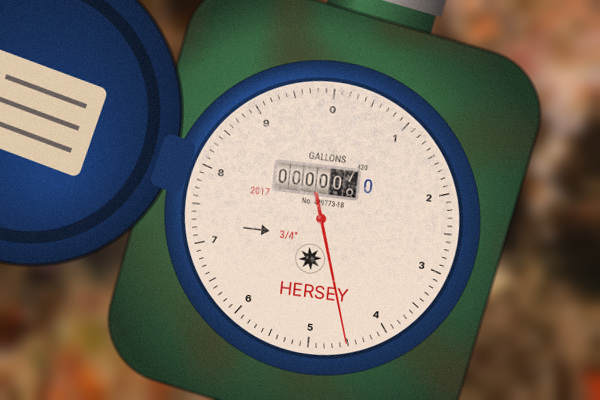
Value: gal 74.5
